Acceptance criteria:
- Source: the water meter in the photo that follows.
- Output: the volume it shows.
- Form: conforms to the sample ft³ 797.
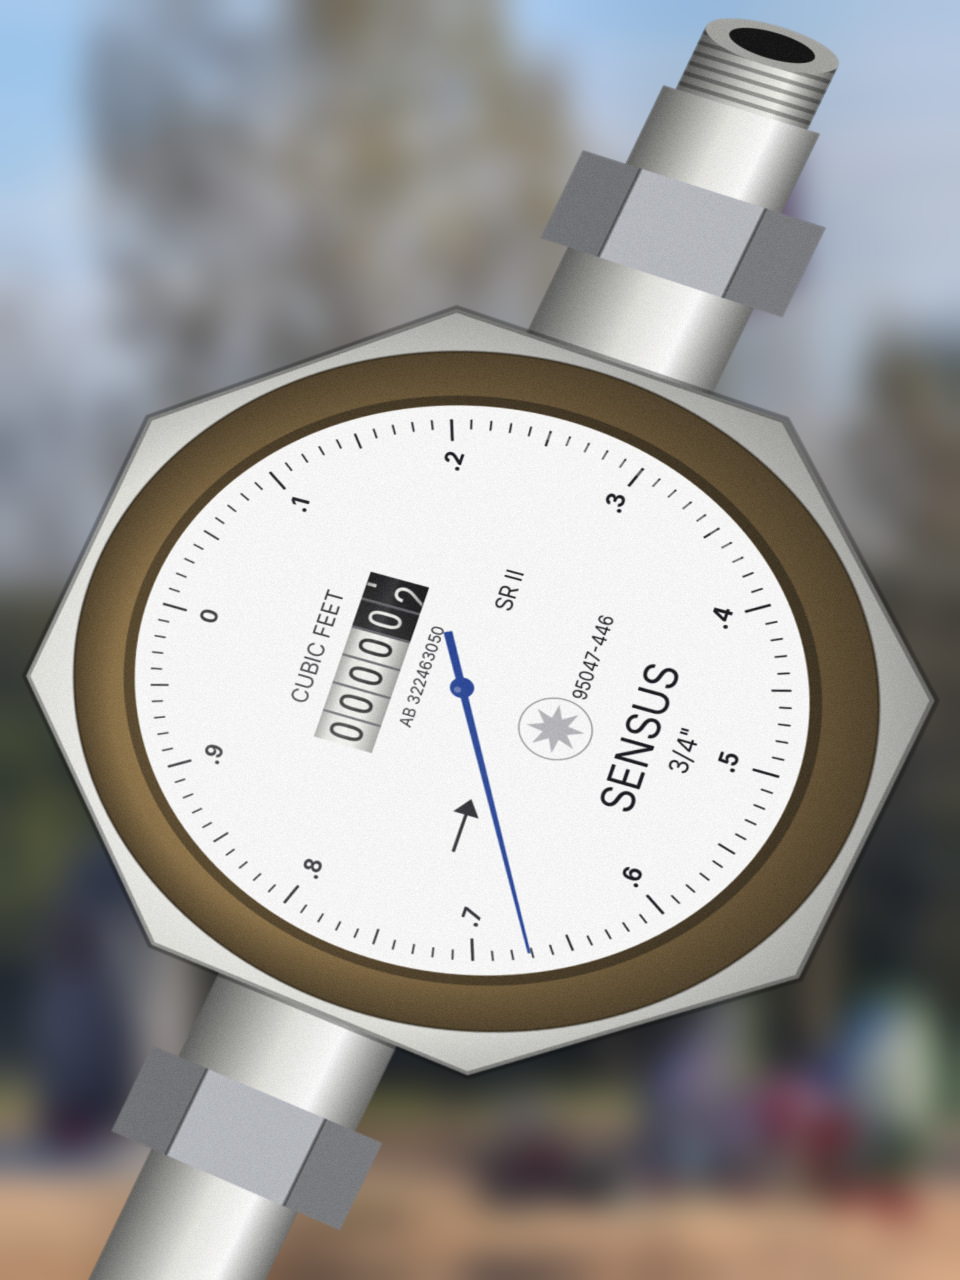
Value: ft³ 1.67
